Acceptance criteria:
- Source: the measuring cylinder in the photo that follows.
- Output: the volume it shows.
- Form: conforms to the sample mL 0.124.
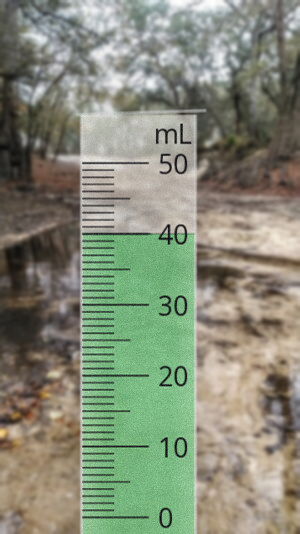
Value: mL 40
